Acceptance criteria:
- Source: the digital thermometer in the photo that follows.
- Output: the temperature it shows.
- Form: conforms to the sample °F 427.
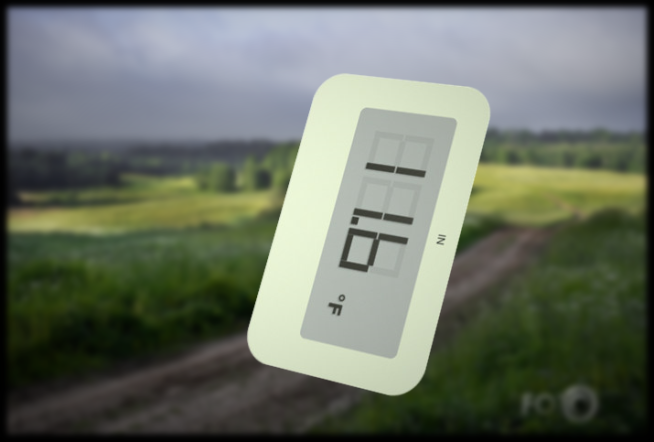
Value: °F 11.6
